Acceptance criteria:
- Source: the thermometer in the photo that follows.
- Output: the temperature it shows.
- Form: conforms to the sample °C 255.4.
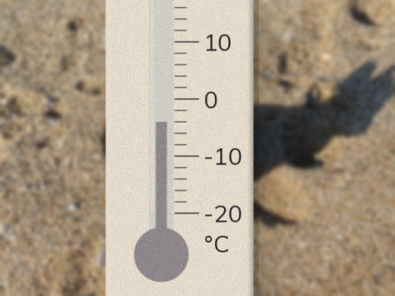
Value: °C -4
